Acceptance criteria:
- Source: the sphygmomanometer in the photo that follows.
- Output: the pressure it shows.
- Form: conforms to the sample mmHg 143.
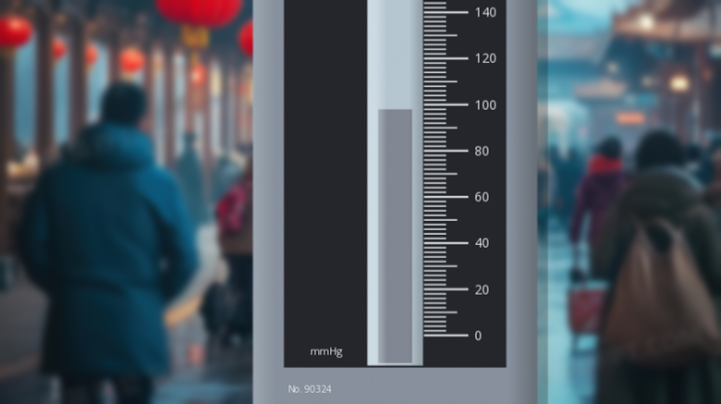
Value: mmHg 98
